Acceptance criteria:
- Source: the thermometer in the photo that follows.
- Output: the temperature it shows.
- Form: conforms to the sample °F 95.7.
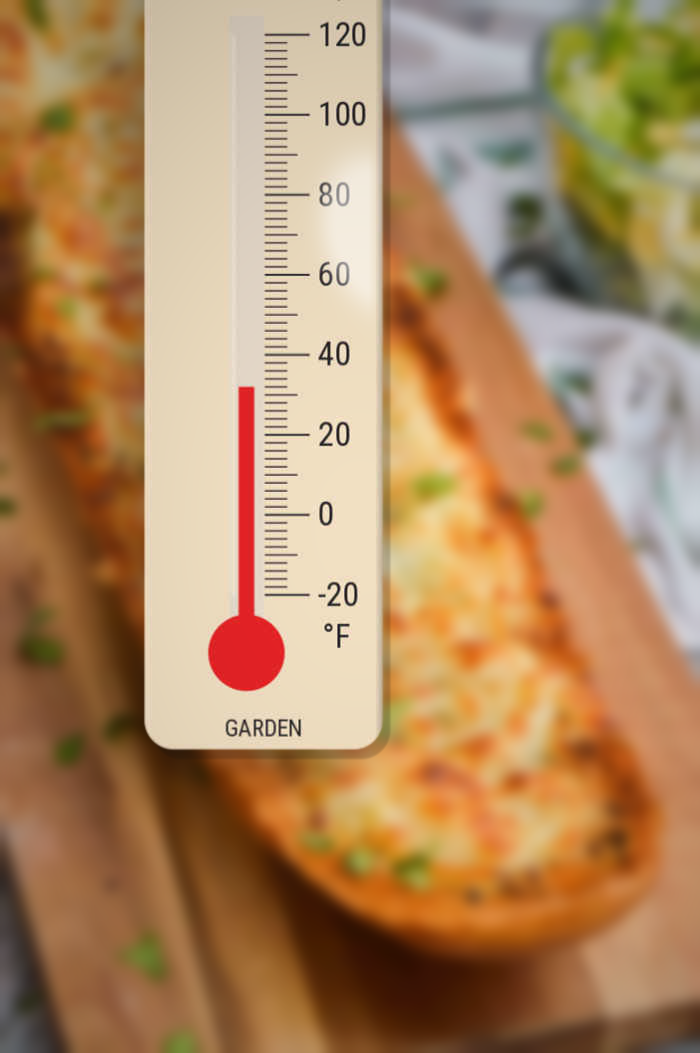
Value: °F 32
